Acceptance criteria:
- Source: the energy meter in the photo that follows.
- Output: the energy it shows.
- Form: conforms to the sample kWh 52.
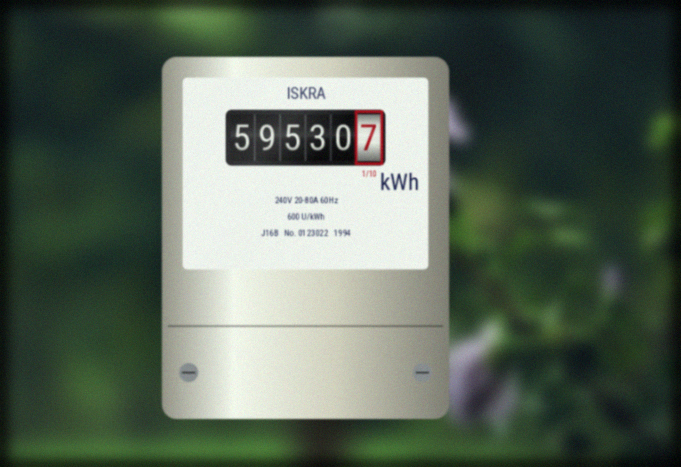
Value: kWh 59530.7
